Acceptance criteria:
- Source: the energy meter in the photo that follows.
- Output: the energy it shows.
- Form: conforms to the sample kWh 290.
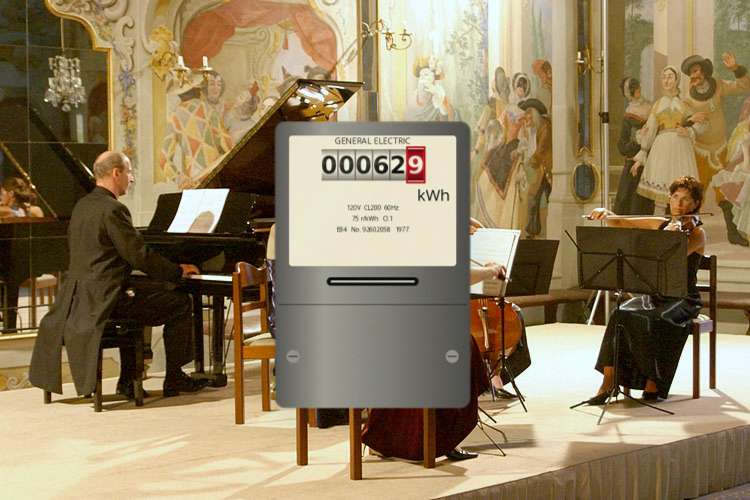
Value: kWh 62.9
